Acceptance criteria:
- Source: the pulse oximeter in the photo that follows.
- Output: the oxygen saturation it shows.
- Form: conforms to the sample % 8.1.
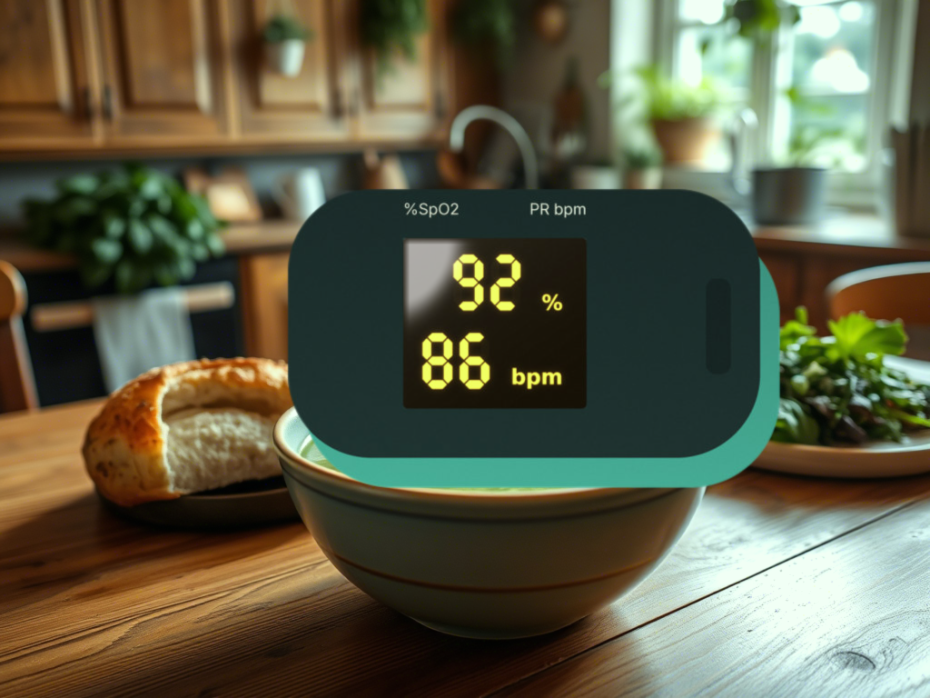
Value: % 92
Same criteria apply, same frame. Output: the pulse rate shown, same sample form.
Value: bpm 86
